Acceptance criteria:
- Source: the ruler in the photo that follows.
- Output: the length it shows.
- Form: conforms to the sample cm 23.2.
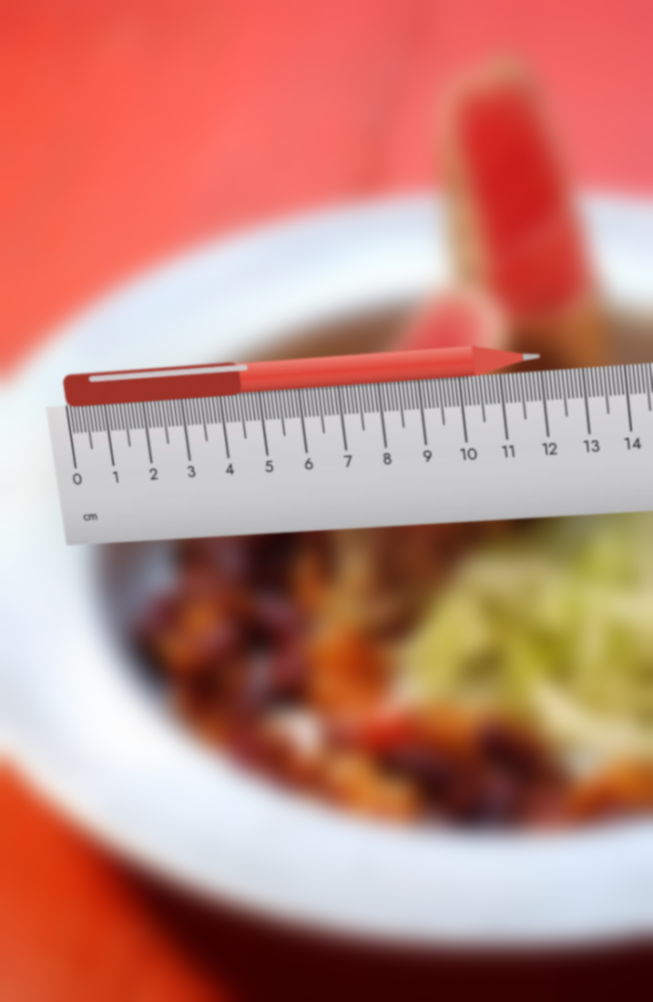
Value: cm 12
